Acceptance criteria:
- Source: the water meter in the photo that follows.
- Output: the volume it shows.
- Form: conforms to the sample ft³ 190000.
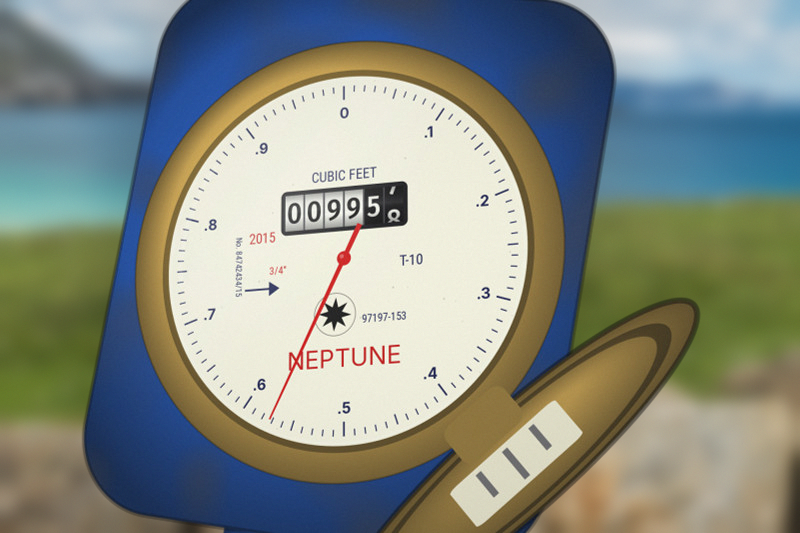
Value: ft³ 9957.57
